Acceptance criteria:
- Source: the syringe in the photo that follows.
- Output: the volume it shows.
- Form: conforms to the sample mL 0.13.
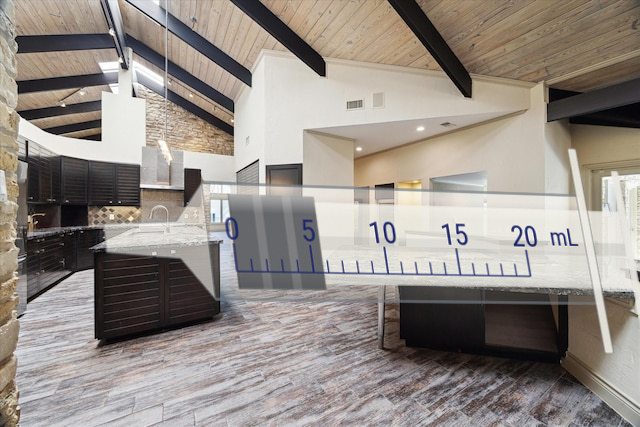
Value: mL 0
